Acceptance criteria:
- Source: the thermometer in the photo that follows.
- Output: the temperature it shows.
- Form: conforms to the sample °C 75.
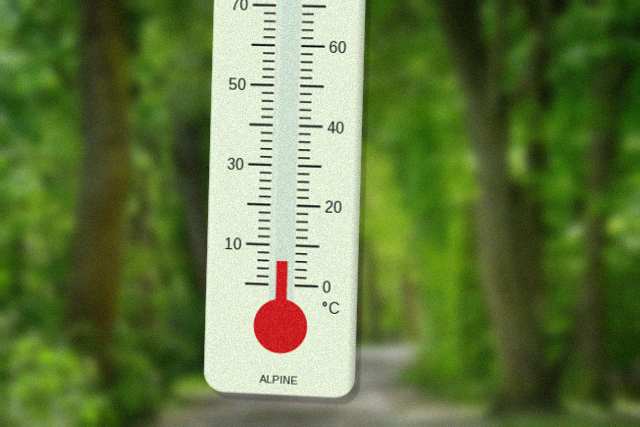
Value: °C 6
